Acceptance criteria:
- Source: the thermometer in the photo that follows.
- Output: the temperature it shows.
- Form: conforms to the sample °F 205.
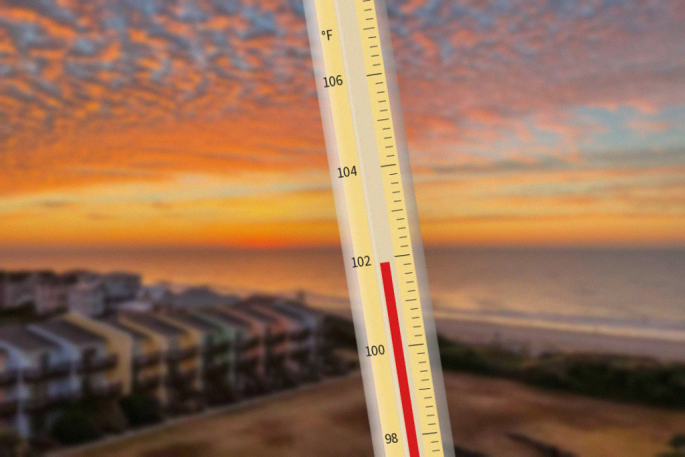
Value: °F 101.9
